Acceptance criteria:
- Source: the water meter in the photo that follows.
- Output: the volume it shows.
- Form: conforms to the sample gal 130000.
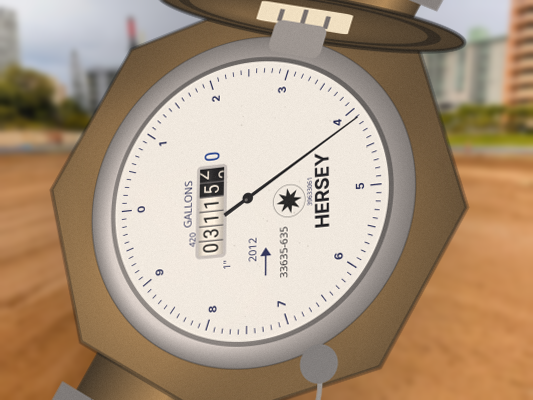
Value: gal 311524.1
